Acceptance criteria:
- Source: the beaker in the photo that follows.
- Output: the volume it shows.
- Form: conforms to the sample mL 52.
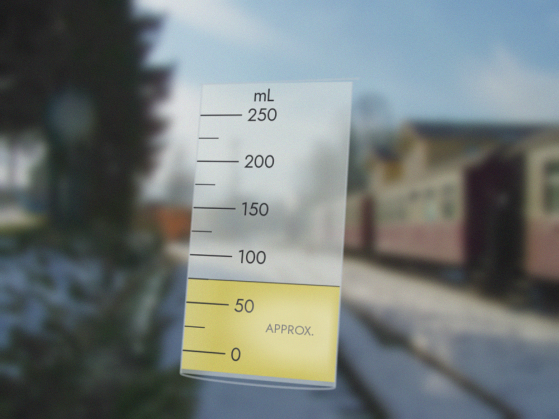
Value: mL 75
